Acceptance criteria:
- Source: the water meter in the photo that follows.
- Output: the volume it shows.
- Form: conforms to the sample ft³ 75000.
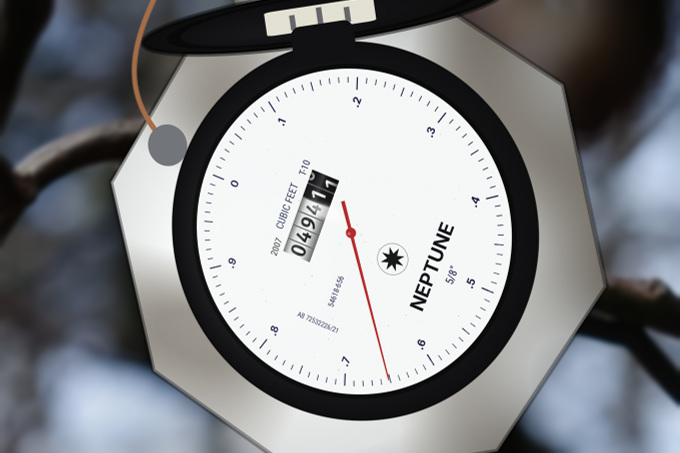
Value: ft³ 49410.65
